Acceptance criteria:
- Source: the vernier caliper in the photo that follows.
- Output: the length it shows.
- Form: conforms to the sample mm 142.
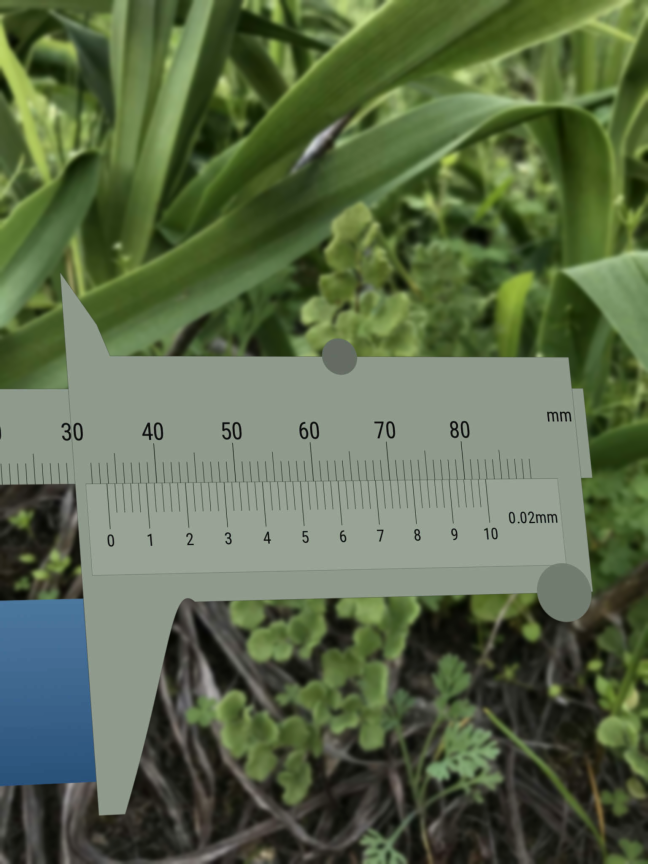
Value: mm 33.8
